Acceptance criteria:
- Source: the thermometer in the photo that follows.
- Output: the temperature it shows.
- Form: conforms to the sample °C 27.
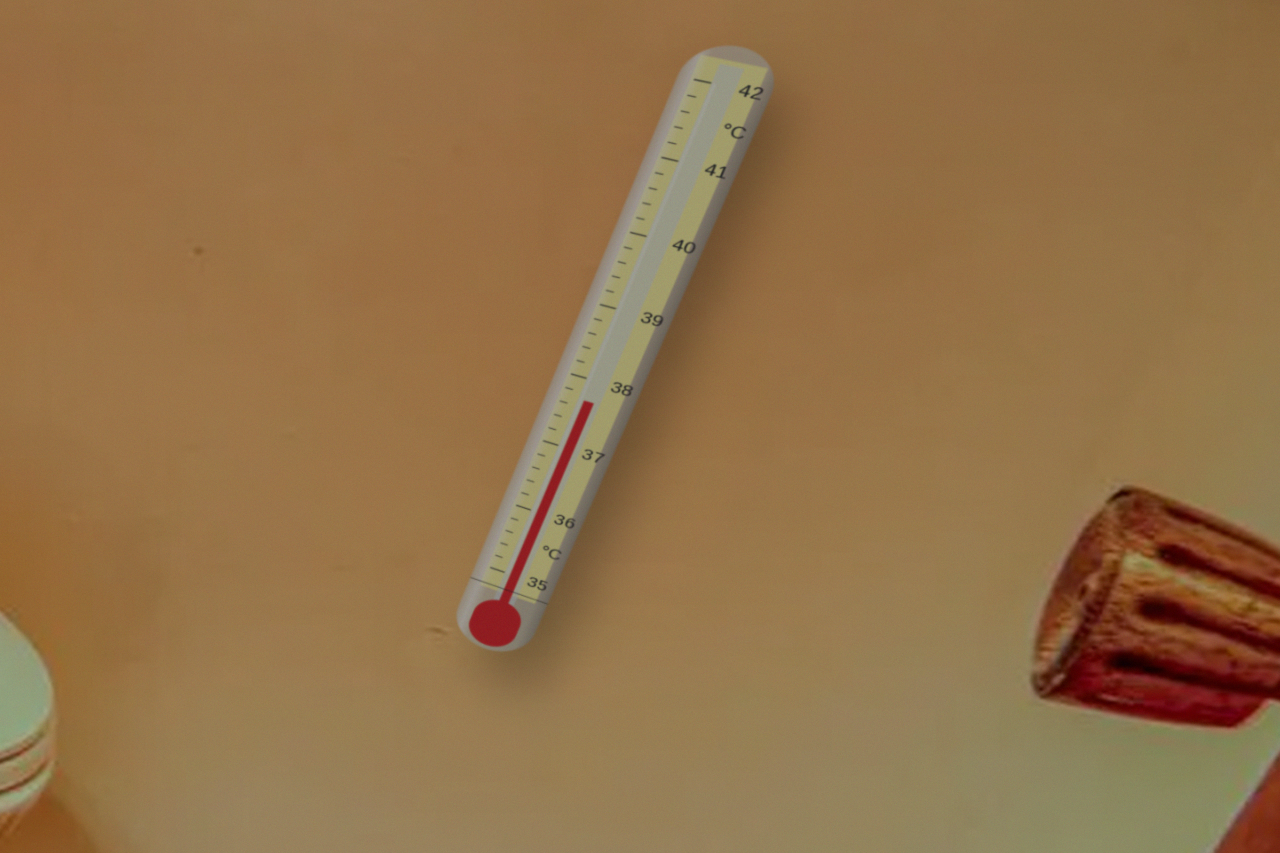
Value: °C 37.7
